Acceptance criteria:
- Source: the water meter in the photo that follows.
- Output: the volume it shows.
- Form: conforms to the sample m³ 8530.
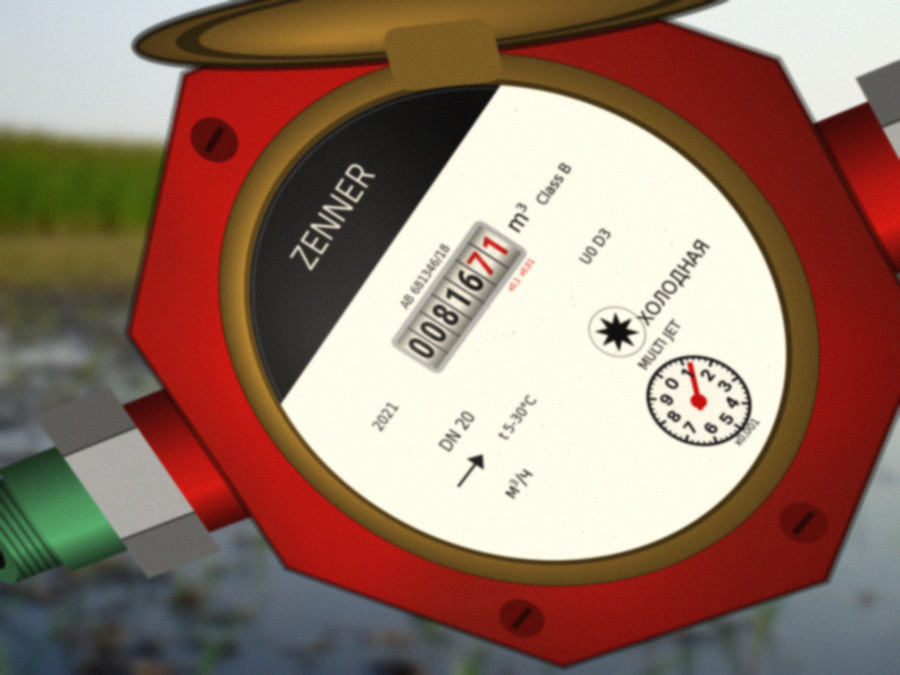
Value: m³ 816.711
